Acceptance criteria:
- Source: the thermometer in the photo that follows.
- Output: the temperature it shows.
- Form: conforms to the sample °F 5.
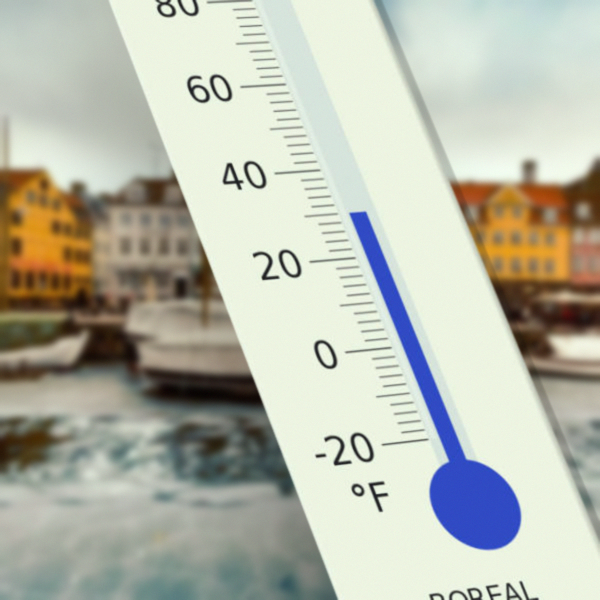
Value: °F 30
